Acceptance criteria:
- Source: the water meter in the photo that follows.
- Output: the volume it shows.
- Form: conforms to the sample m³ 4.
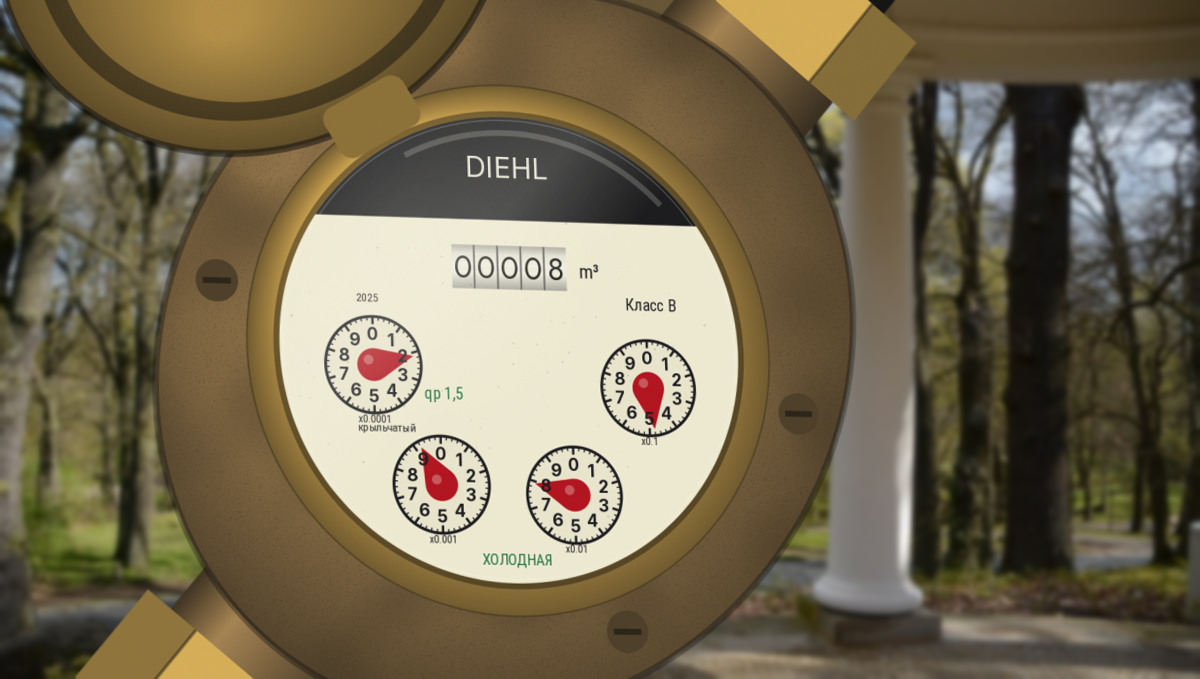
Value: m³ 8.4792
